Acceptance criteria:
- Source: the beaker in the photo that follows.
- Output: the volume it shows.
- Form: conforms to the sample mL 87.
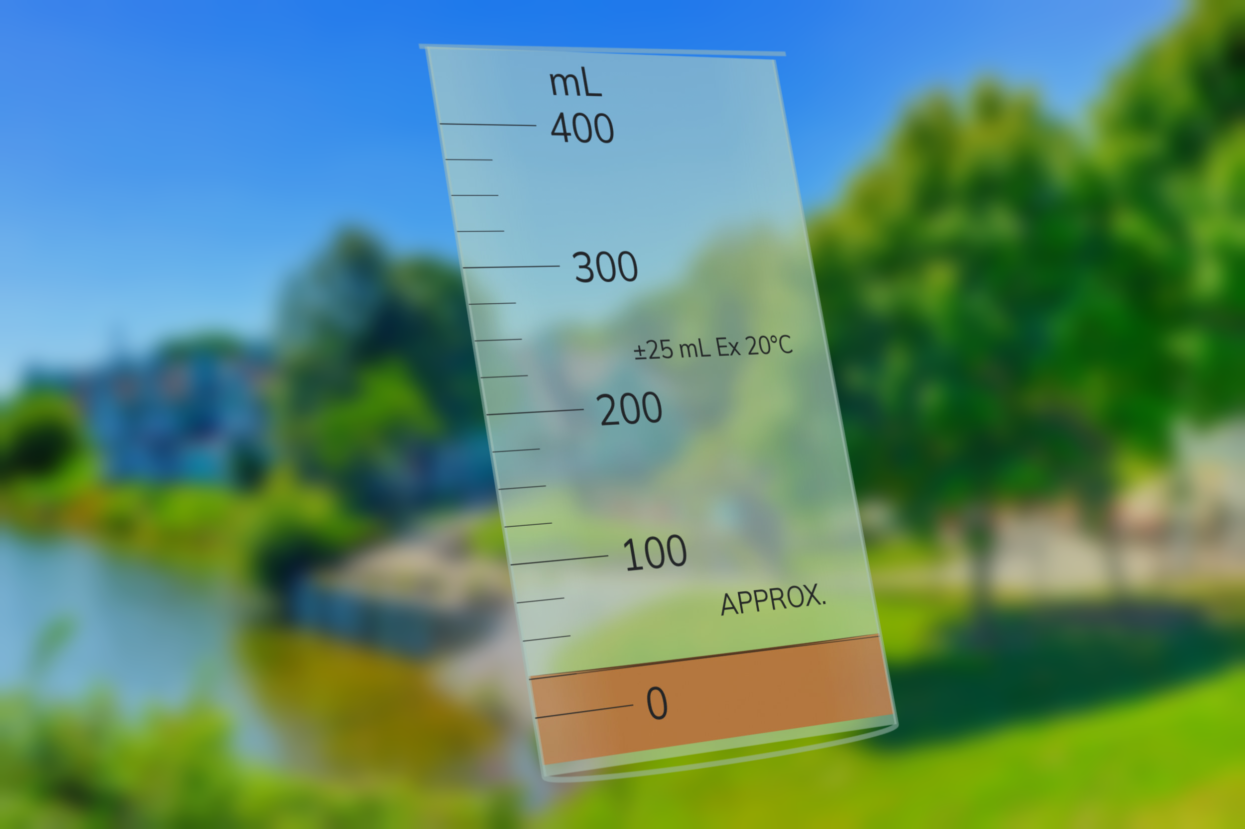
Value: mL 25
